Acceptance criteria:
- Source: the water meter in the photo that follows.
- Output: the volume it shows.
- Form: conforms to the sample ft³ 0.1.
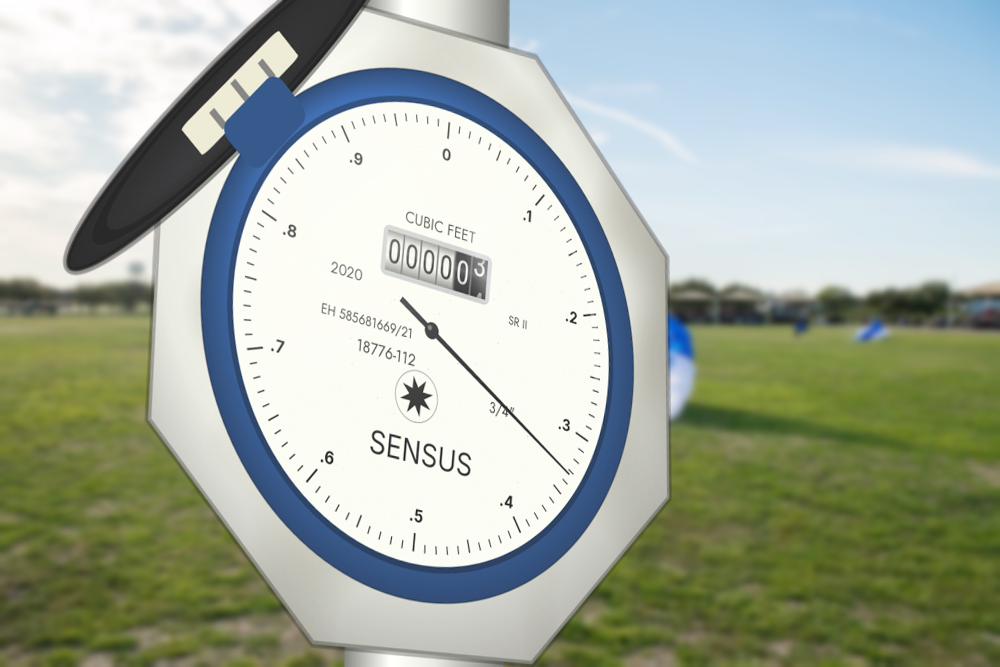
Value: ft³ 3.33
